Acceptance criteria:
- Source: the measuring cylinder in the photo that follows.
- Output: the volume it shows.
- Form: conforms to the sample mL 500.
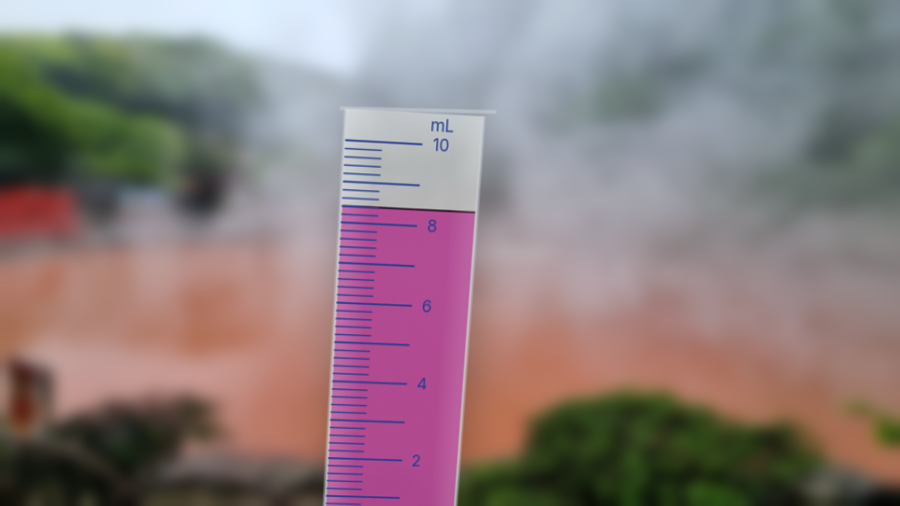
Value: mL 8.4
